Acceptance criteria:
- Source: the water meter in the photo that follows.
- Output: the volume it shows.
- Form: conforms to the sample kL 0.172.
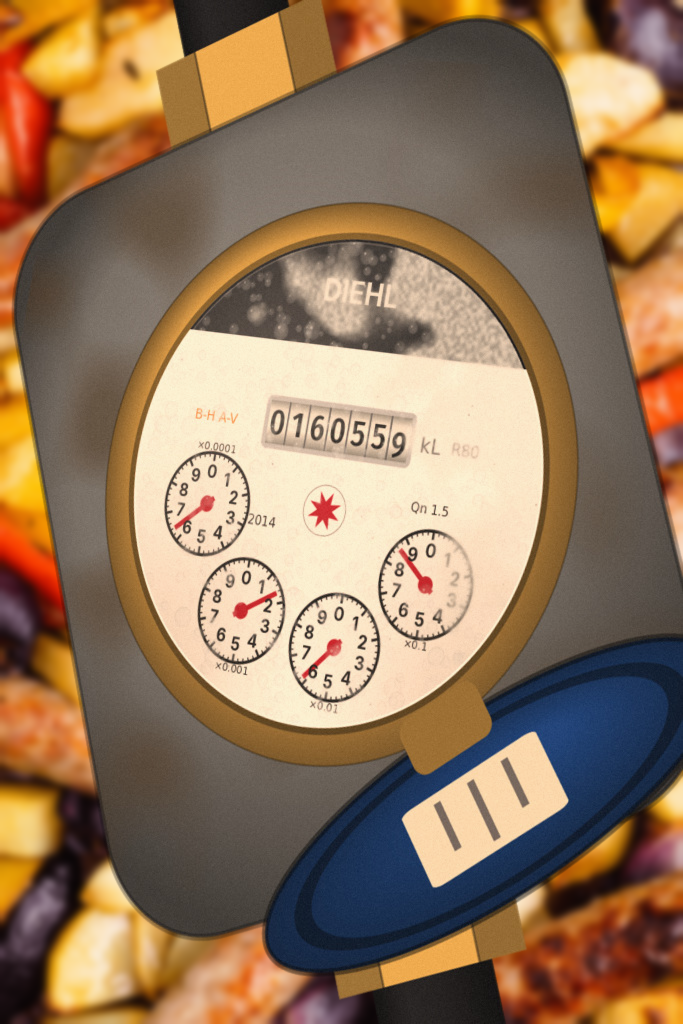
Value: kL 160558.8616
